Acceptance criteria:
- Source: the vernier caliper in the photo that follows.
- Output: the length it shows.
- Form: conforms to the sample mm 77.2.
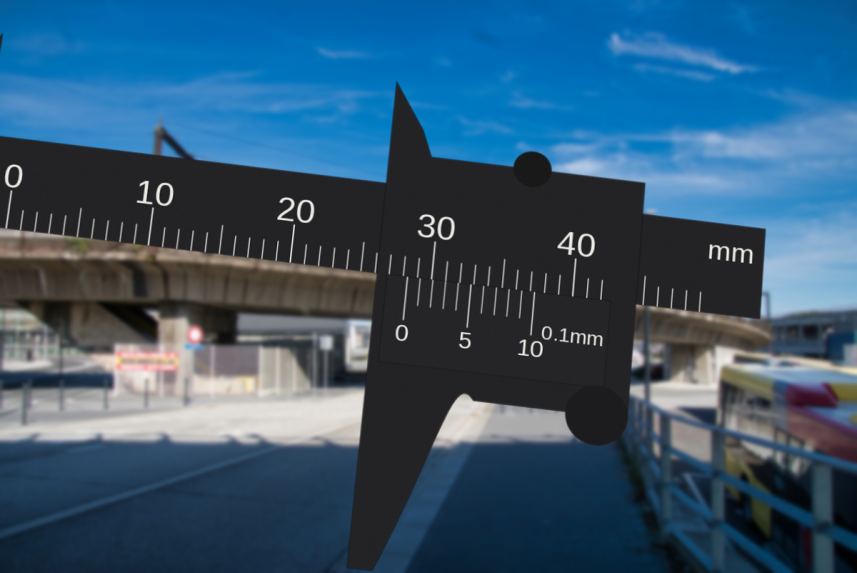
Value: mm 28.3
